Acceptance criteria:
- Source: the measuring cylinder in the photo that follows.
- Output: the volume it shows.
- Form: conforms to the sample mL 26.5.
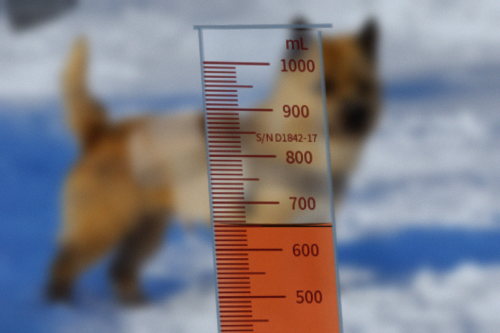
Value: mL 650
